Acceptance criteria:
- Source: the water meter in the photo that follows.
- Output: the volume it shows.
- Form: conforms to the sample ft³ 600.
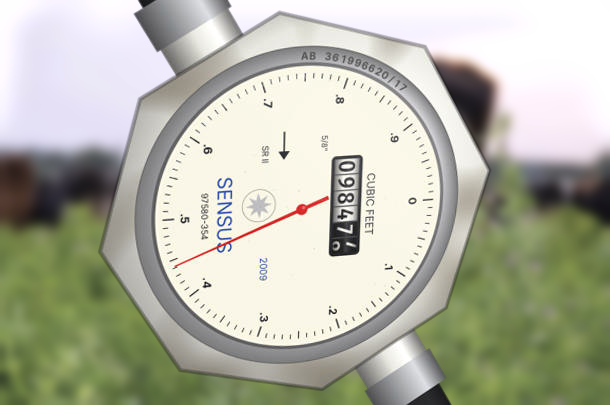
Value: ft³ 98477.44
